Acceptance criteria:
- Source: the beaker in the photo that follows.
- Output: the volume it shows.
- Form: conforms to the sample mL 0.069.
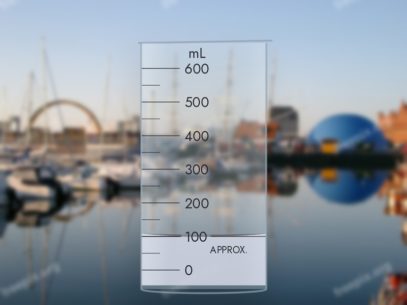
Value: mL 100
